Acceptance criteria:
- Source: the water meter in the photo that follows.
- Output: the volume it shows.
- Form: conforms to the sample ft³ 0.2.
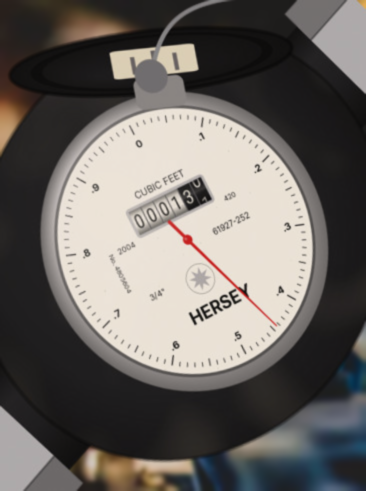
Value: ft³ 130.44
